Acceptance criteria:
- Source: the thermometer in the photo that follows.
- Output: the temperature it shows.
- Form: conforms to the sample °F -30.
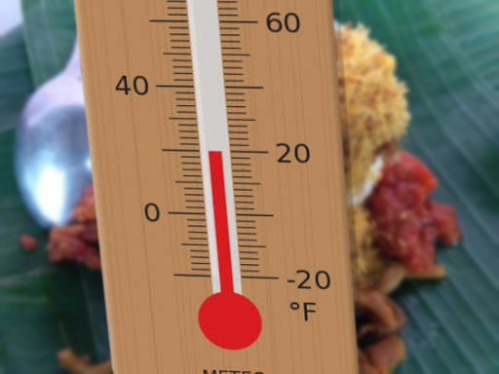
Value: °F 20
